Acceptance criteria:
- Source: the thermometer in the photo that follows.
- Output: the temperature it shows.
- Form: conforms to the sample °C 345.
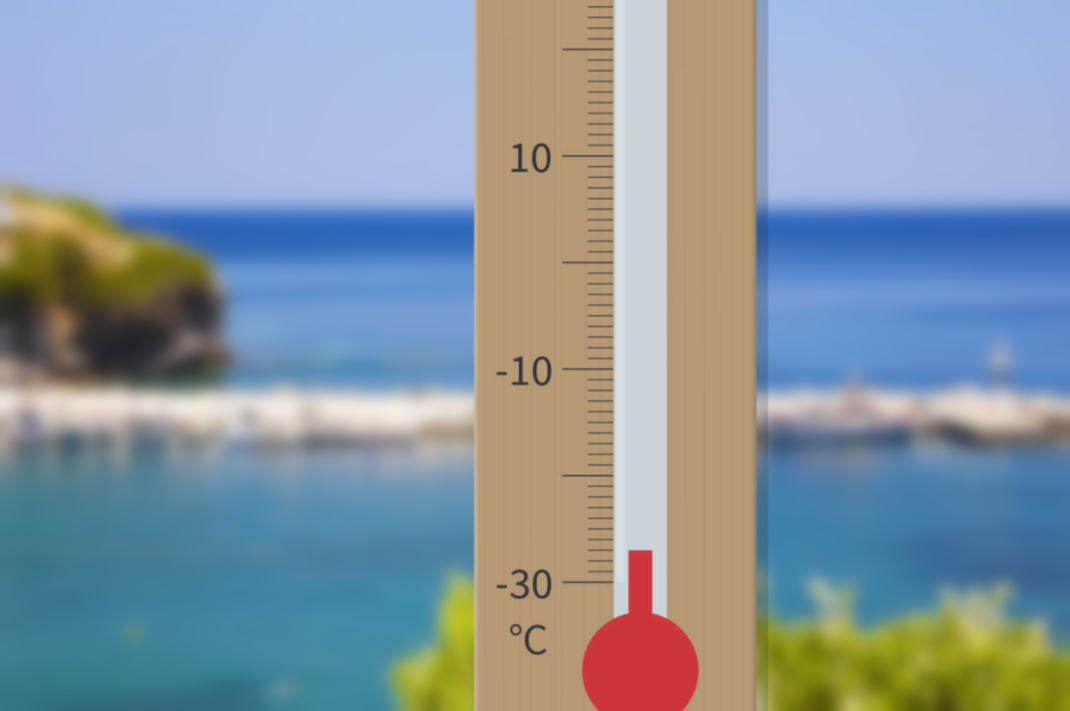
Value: °C -27
